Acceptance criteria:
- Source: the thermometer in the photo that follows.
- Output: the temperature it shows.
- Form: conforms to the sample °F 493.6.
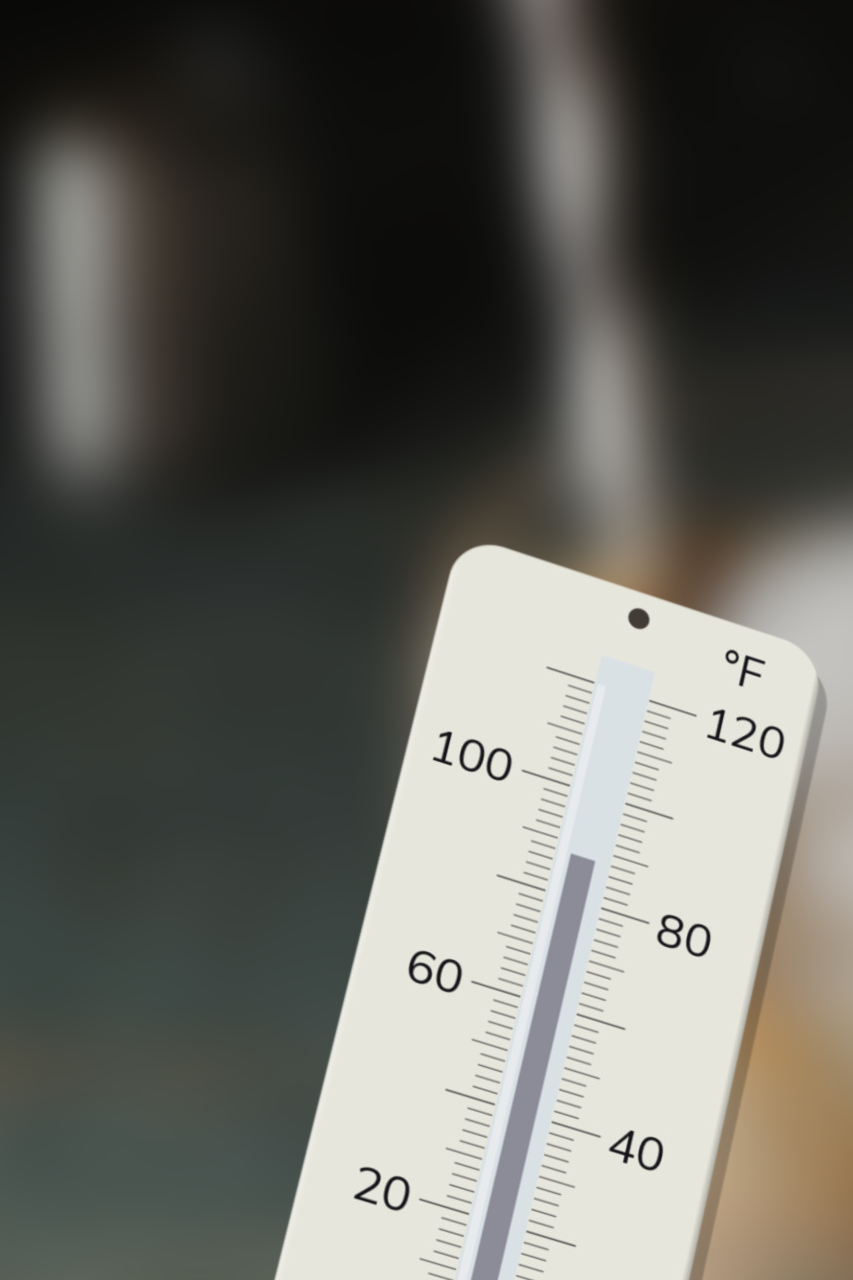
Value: °F 88
